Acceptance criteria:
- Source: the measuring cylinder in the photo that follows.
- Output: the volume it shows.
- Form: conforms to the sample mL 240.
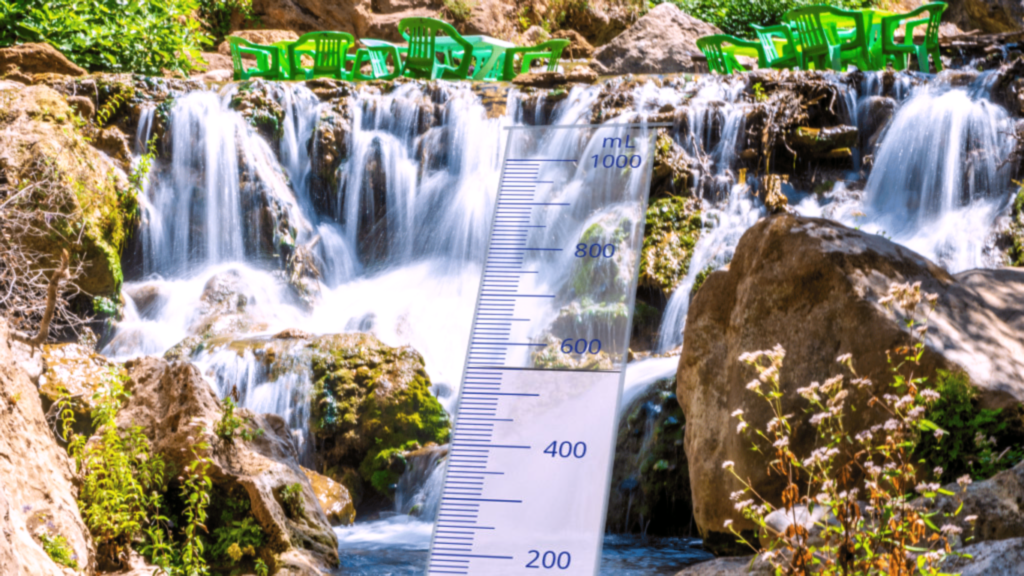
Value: mL 550
